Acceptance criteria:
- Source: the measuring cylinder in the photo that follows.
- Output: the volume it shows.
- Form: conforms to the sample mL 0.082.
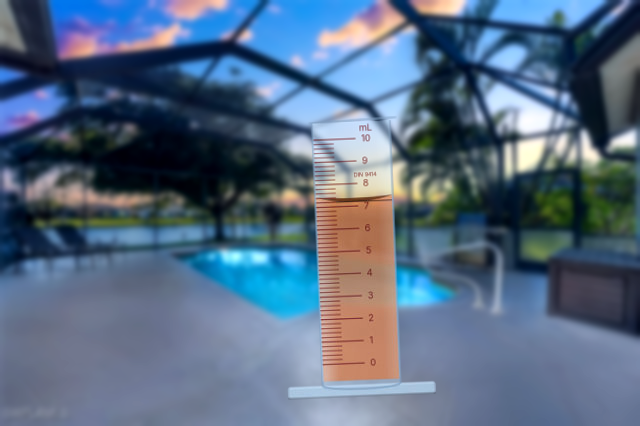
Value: mL 7.2
